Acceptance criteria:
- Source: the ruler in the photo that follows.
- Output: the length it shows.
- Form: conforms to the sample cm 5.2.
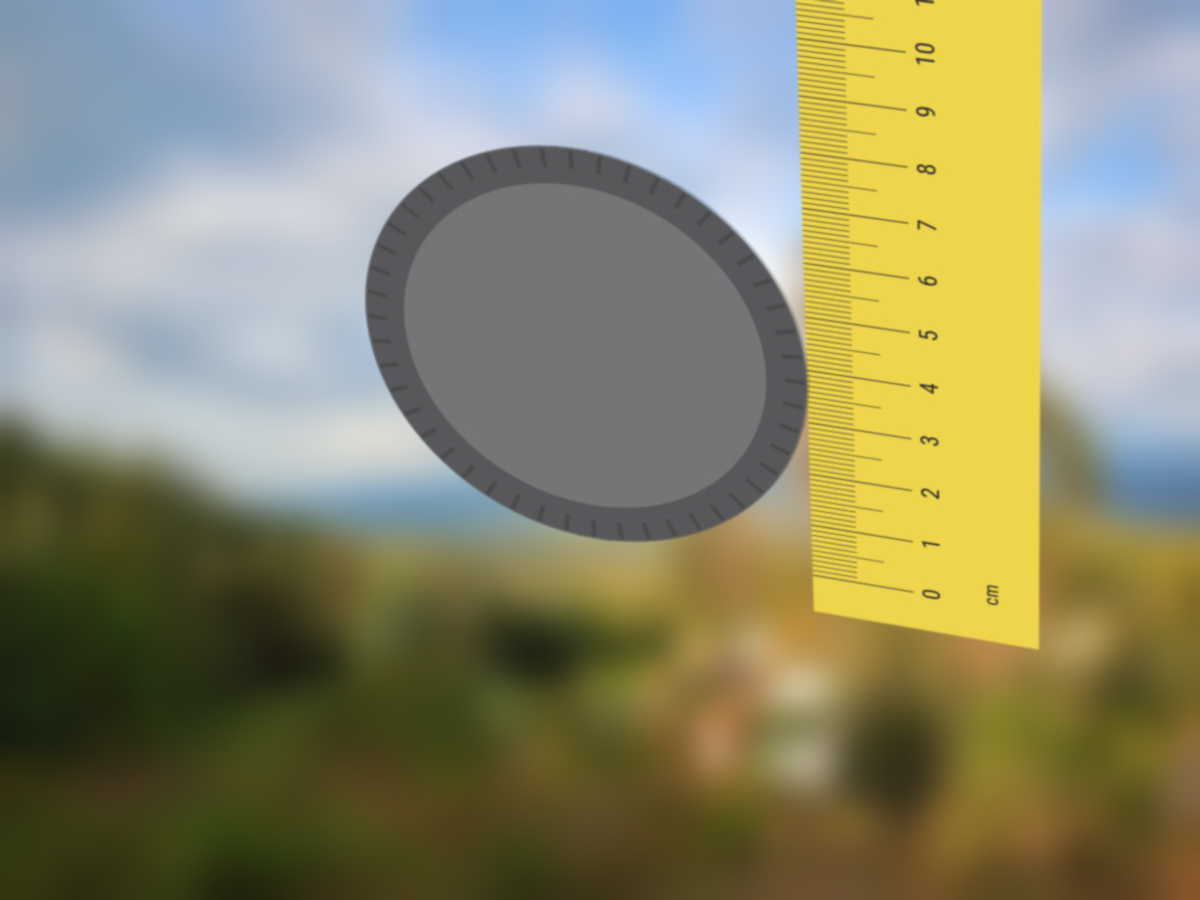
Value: cm 7.5
